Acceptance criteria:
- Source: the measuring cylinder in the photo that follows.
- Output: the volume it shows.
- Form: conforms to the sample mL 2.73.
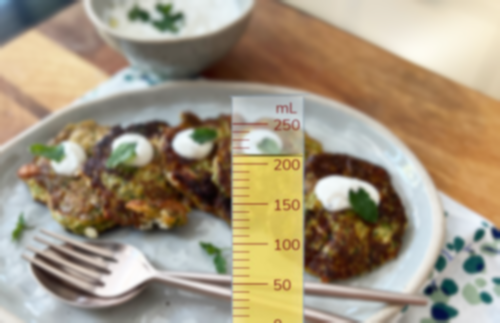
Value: mL 210
